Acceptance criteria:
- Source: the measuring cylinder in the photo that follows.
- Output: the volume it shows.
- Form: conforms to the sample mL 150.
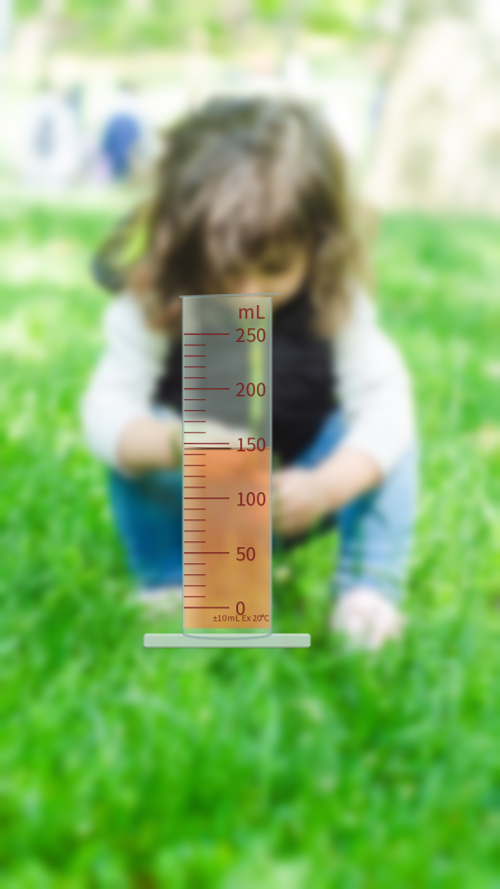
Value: mL 145
